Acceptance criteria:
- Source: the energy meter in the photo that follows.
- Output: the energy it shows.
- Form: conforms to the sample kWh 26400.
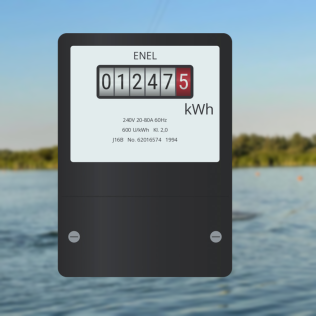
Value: kWh 1247.5
